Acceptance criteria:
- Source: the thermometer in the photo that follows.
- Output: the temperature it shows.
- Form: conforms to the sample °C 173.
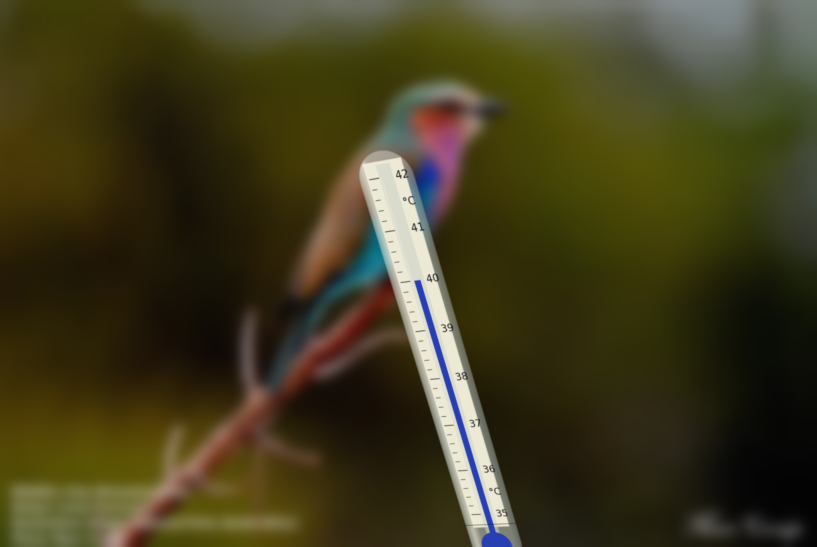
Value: °C 40
